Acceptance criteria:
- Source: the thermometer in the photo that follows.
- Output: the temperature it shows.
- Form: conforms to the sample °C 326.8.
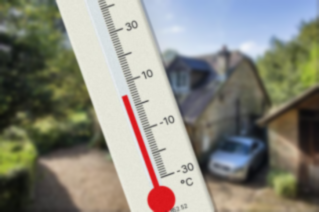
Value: °C 5
